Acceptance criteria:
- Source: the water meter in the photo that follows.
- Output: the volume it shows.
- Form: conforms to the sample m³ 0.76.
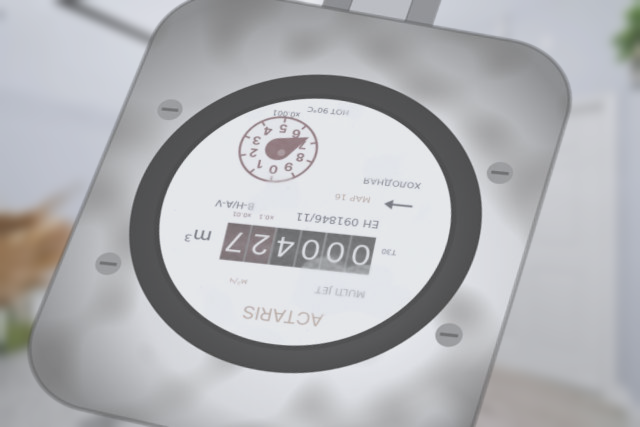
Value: m³ 4.276
